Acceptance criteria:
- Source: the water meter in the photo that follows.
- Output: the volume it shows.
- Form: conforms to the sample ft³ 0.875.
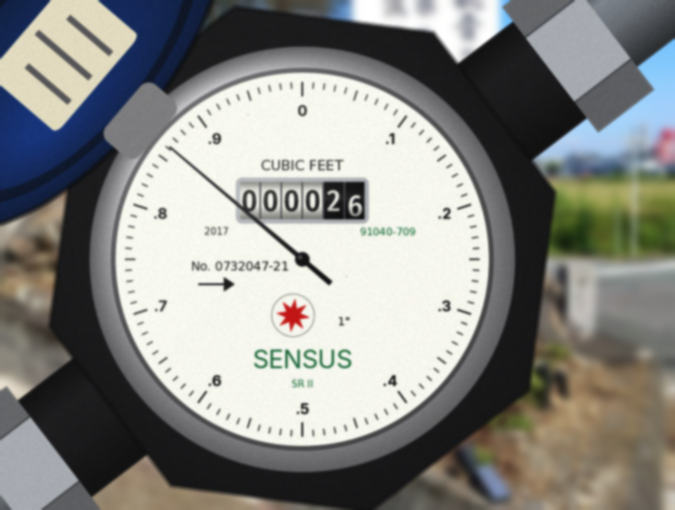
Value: ft³ 25.86
